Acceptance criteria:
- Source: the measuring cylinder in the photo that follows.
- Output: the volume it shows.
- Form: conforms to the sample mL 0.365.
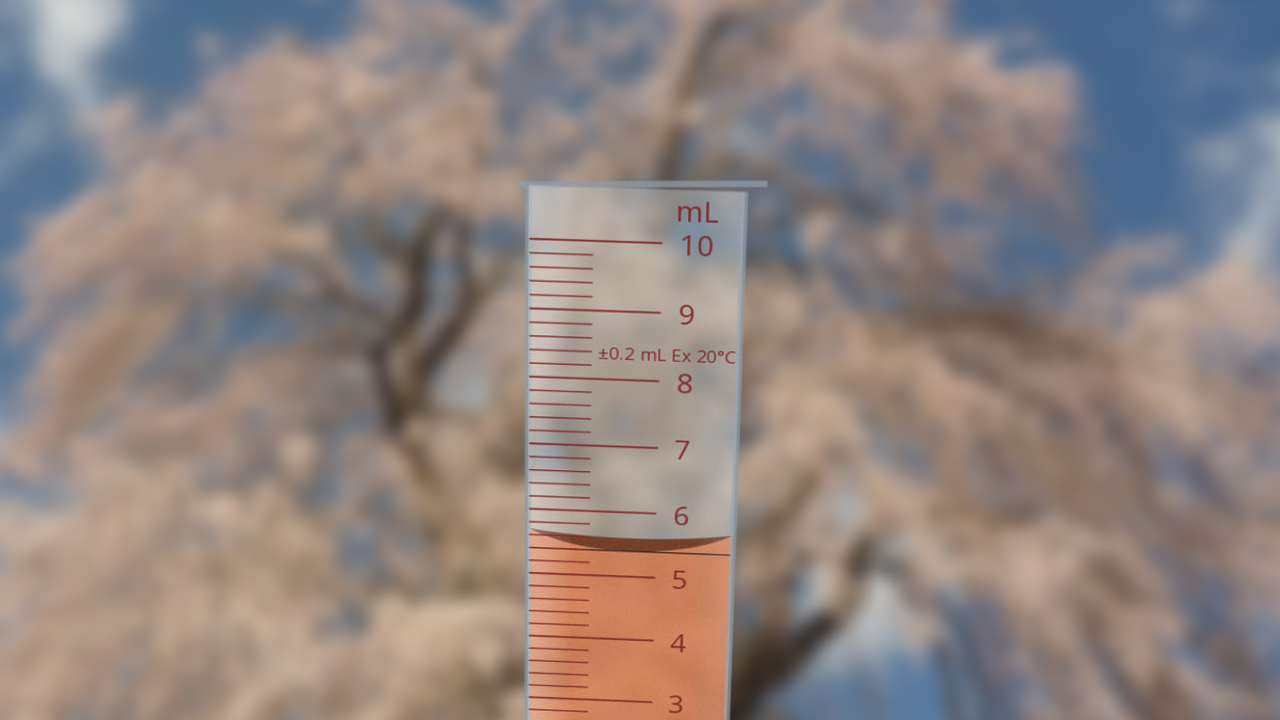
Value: mL 5.4
